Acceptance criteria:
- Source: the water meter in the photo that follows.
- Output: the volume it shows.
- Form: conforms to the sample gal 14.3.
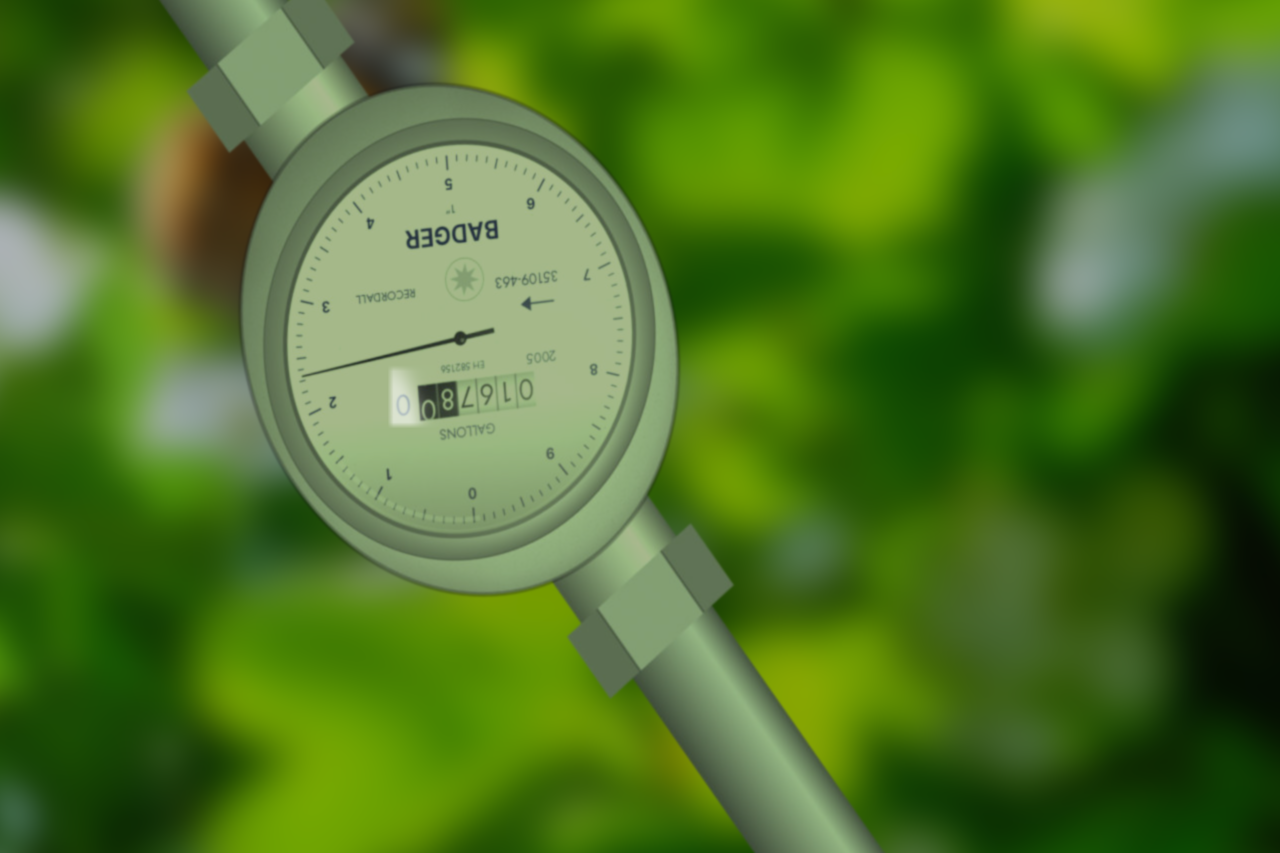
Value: gal 167802.3
